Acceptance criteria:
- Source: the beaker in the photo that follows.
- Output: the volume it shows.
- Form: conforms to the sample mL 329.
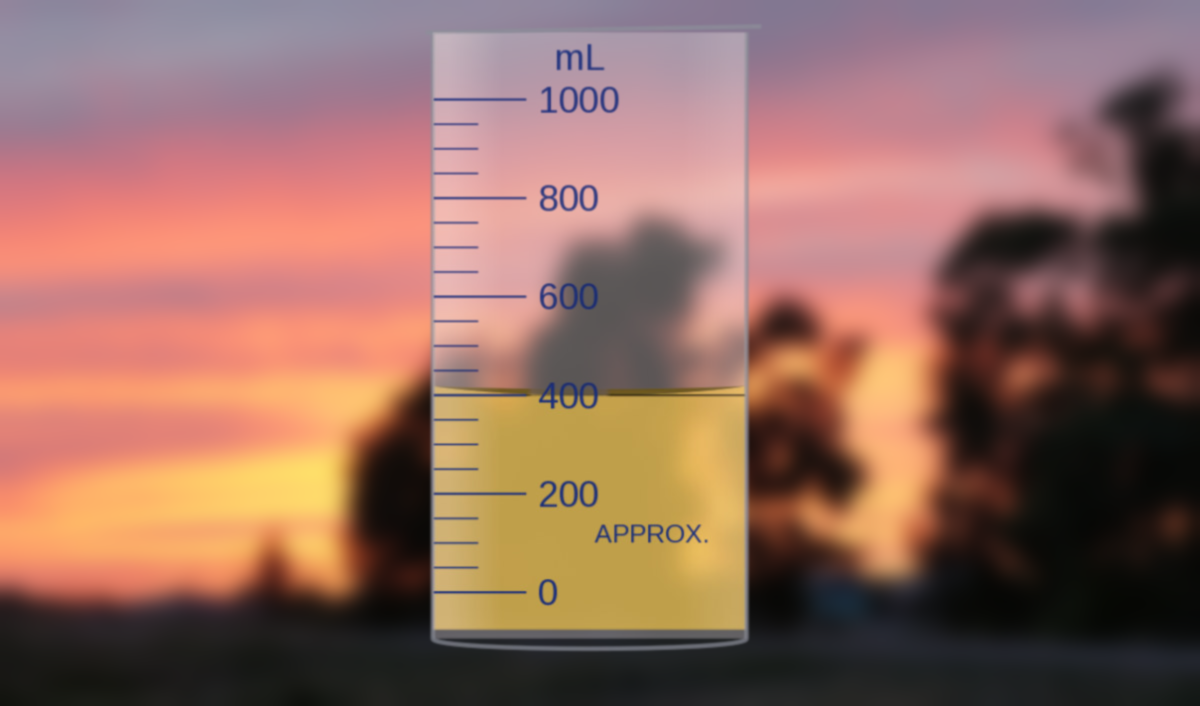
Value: mL 400
